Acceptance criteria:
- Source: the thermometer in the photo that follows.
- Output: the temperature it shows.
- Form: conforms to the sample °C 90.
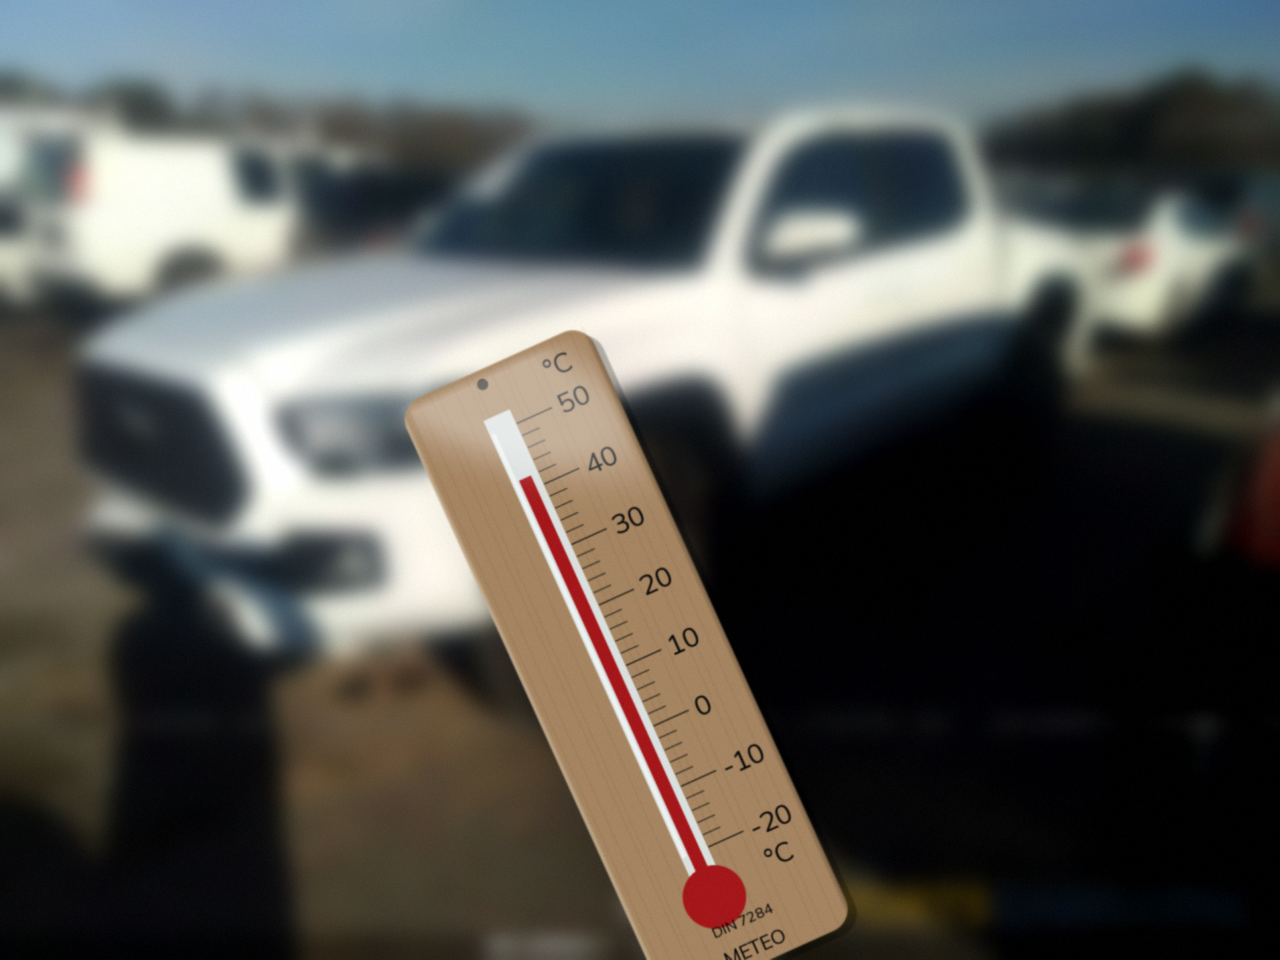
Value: °C 42
